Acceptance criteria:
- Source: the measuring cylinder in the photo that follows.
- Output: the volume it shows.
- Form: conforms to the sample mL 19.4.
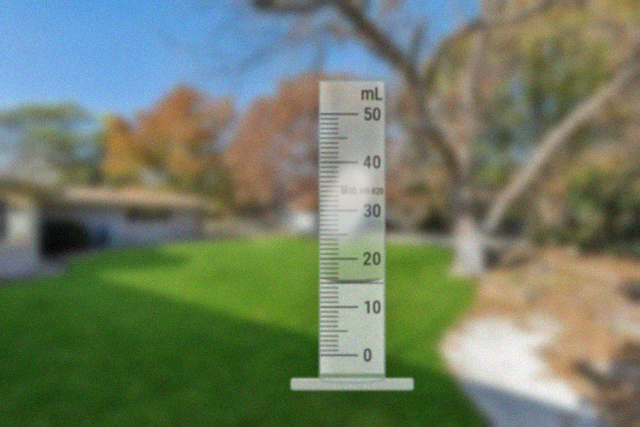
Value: mL 15
